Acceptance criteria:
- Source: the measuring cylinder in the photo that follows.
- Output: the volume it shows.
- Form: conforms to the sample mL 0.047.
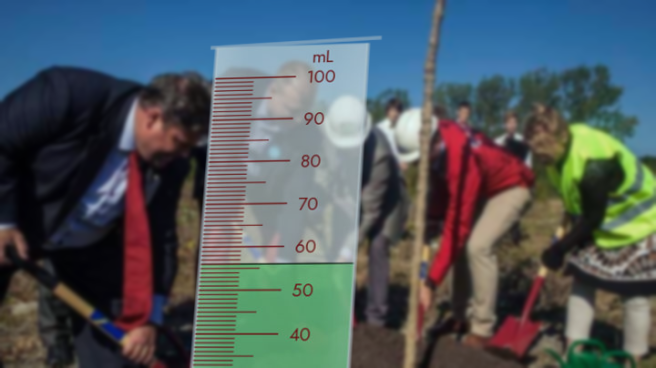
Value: mL 56
